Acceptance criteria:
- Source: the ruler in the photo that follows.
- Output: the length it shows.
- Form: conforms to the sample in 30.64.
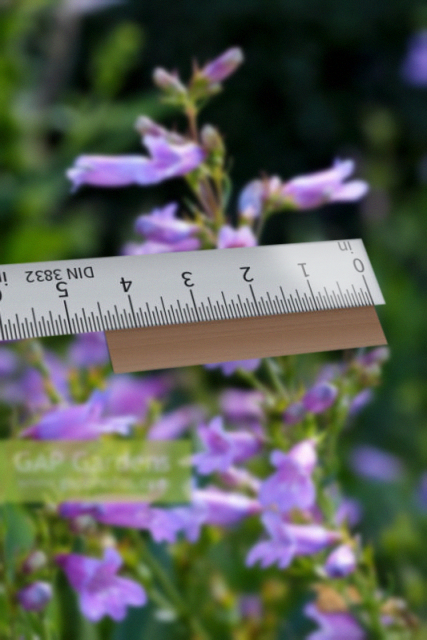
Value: in 4.5
